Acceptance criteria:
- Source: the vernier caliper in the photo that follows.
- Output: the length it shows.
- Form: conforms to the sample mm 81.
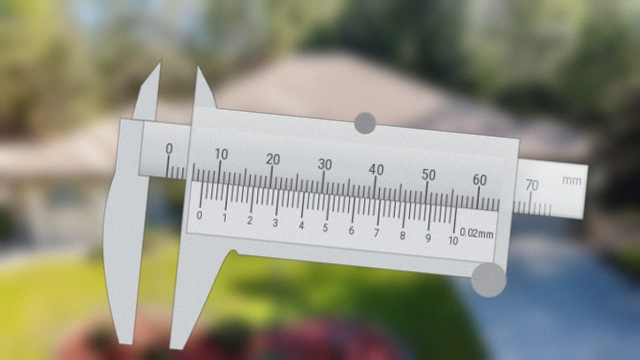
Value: mm 7.0
